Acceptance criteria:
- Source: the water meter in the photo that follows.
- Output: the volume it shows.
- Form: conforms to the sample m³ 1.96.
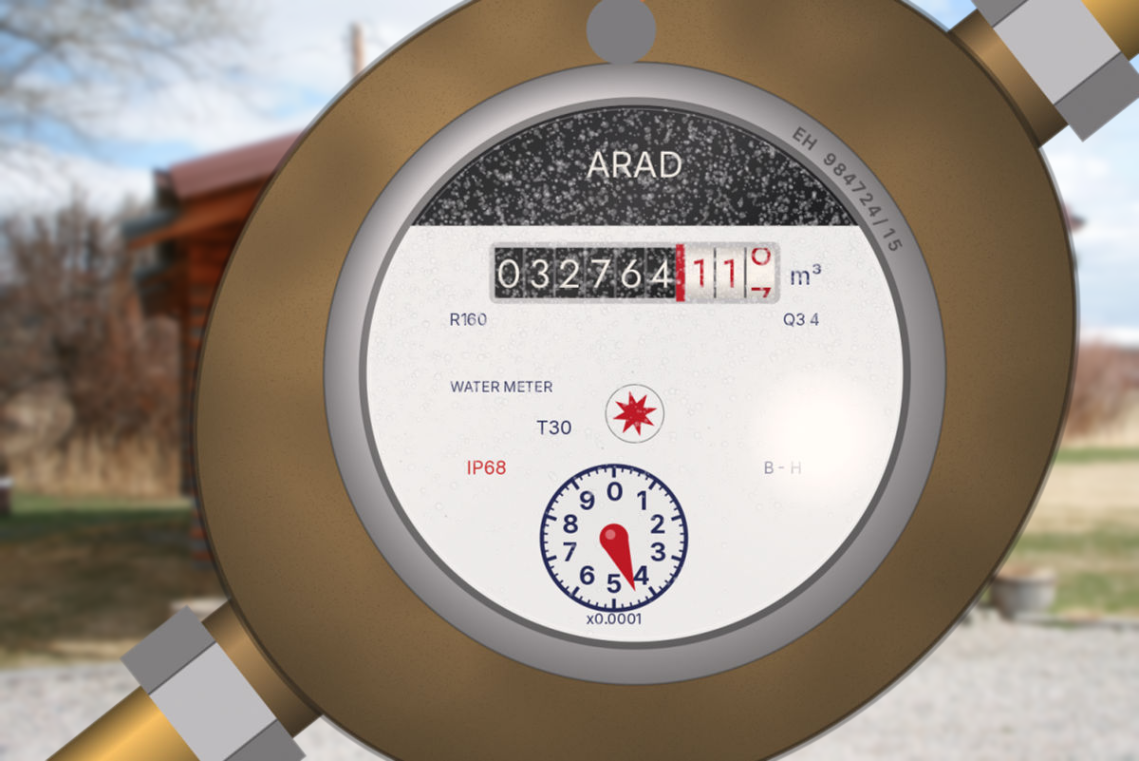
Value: m³ 32764.1164
